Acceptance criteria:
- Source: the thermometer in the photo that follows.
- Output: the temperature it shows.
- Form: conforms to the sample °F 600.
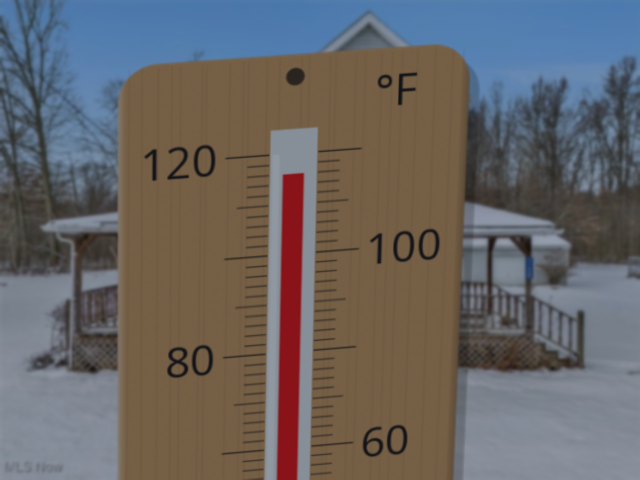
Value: °F 116
